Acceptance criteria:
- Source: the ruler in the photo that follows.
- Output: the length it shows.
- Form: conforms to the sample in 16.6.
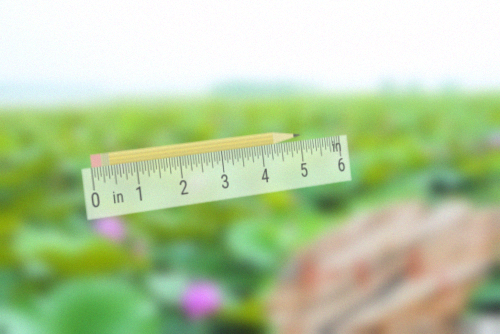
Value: in 5
